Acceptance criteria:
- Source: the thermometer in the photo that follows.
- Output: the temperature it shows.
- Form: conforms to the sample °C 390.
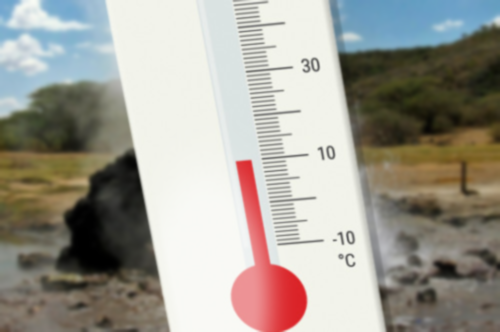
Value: °C 10
